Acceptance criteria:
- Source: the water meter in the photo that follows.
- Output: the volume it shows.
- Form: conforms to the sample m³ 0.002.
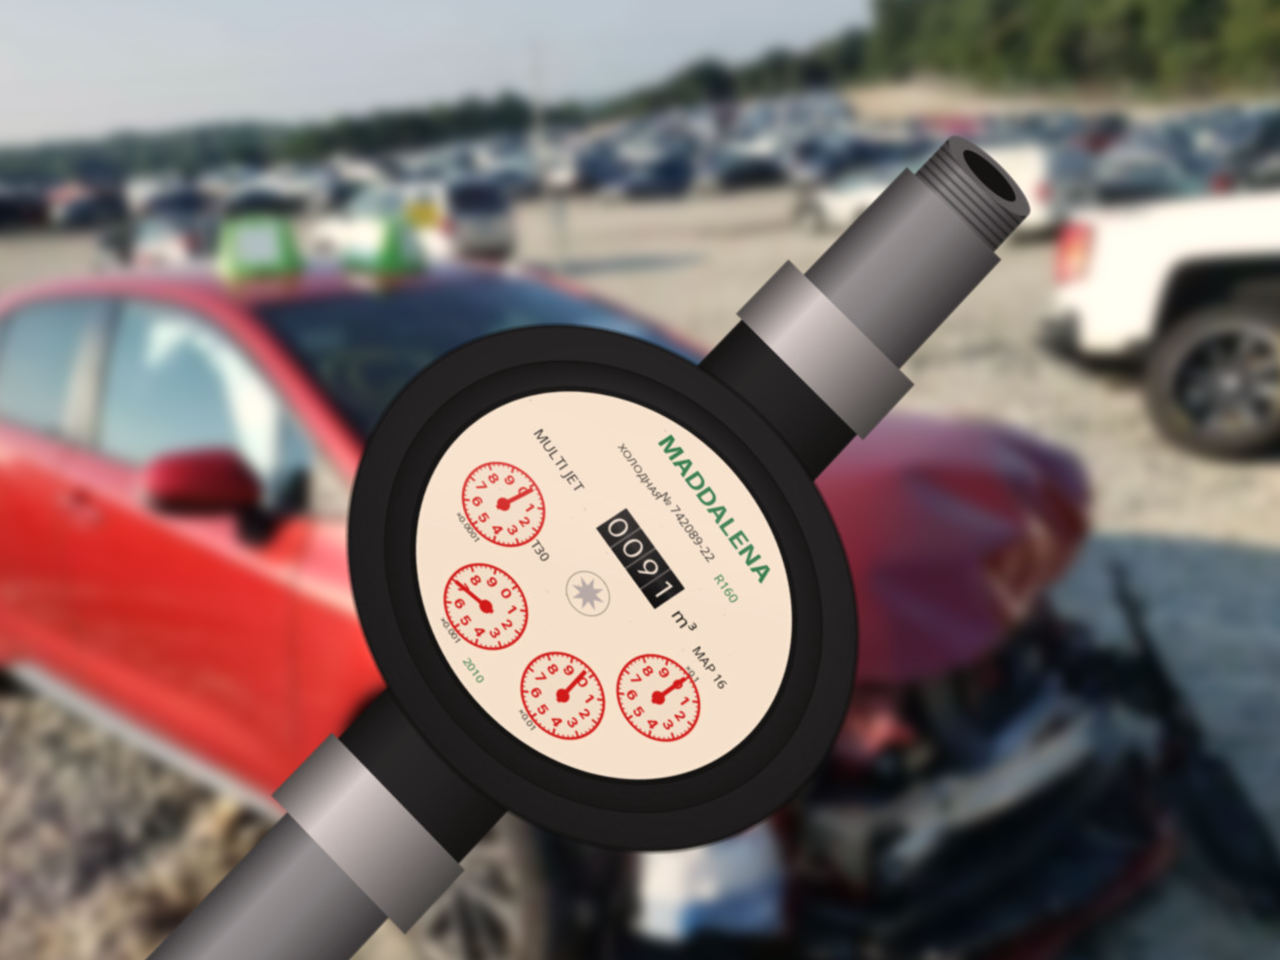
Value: m³ 90.9970
